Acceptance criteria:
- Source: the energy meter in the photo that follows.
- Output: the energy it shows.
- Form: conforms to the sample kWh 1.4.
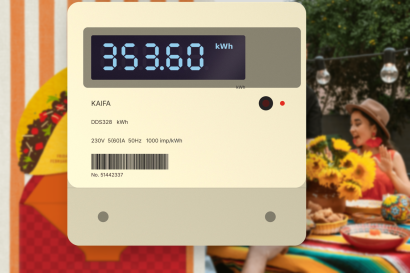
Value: kWh 353.60
